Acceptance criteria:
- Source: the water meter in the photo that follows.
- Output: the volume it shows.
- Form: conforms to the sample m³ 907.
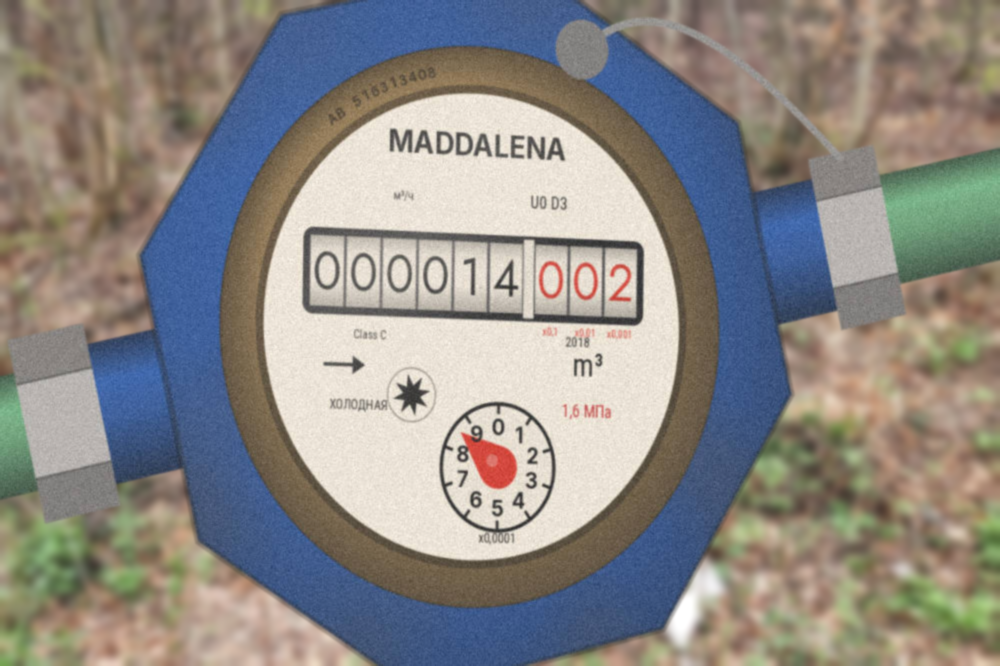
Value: m³ 14.0028
